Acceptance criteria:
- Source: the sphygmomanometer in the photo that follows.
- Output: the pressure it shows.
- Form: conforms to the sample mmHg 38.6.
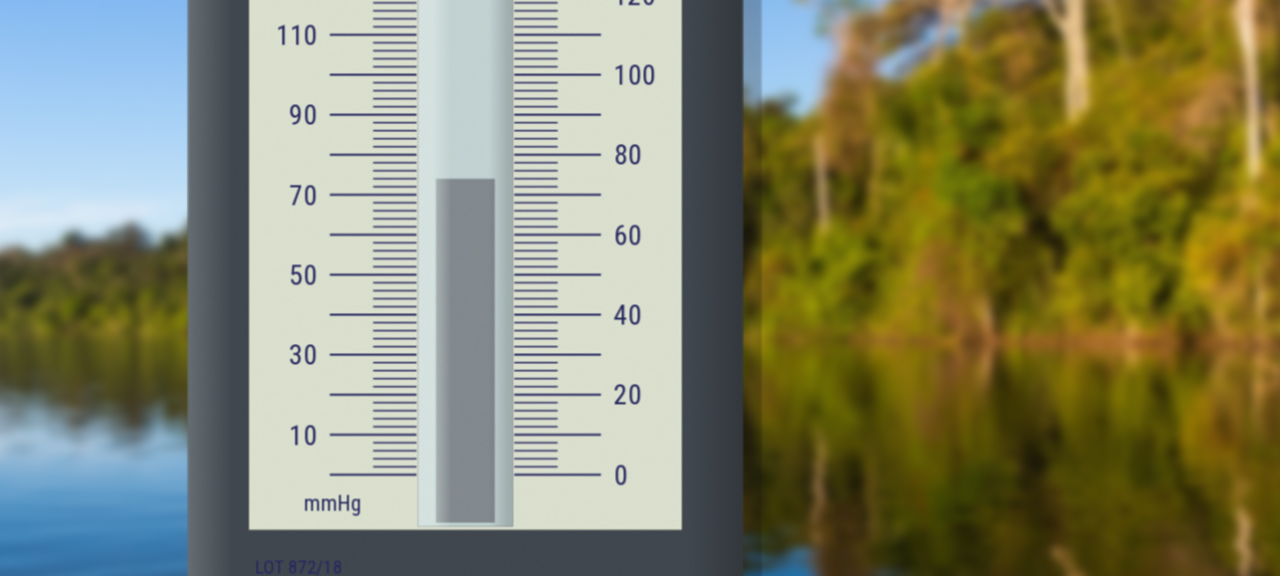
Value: mmHg 74
